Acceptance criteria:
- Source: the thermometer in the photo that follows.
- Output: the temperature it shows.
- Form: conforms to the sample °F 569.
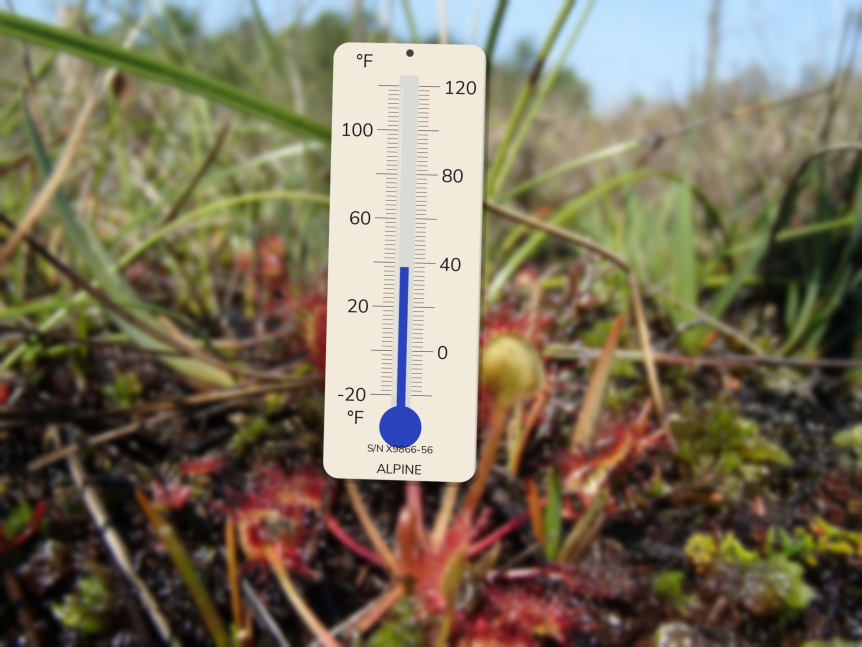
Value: °F 38
